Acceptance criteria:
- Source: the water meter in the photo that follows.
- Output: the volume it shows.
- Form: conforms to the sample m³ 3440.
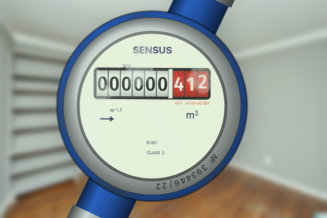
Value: m³ 0.412
